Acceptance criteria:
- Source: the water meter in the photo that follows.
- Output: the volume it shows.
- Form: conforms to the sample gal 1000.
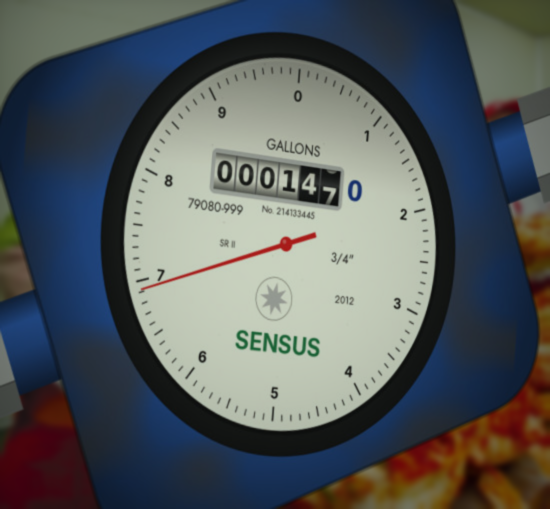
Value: gal 1466.9
